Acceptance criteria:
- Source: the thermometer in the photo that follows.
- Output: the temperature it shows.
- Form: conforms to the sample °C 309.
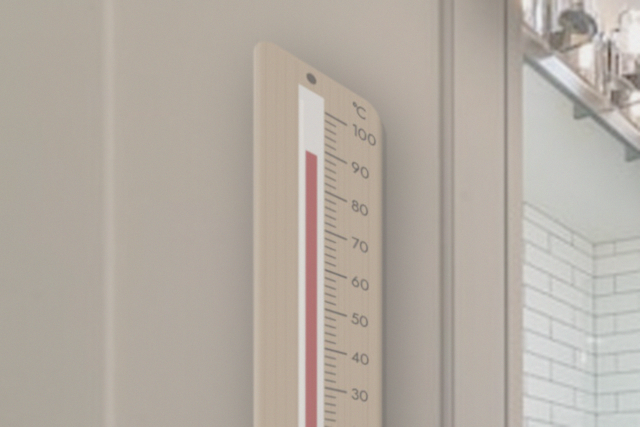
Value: °C 88
